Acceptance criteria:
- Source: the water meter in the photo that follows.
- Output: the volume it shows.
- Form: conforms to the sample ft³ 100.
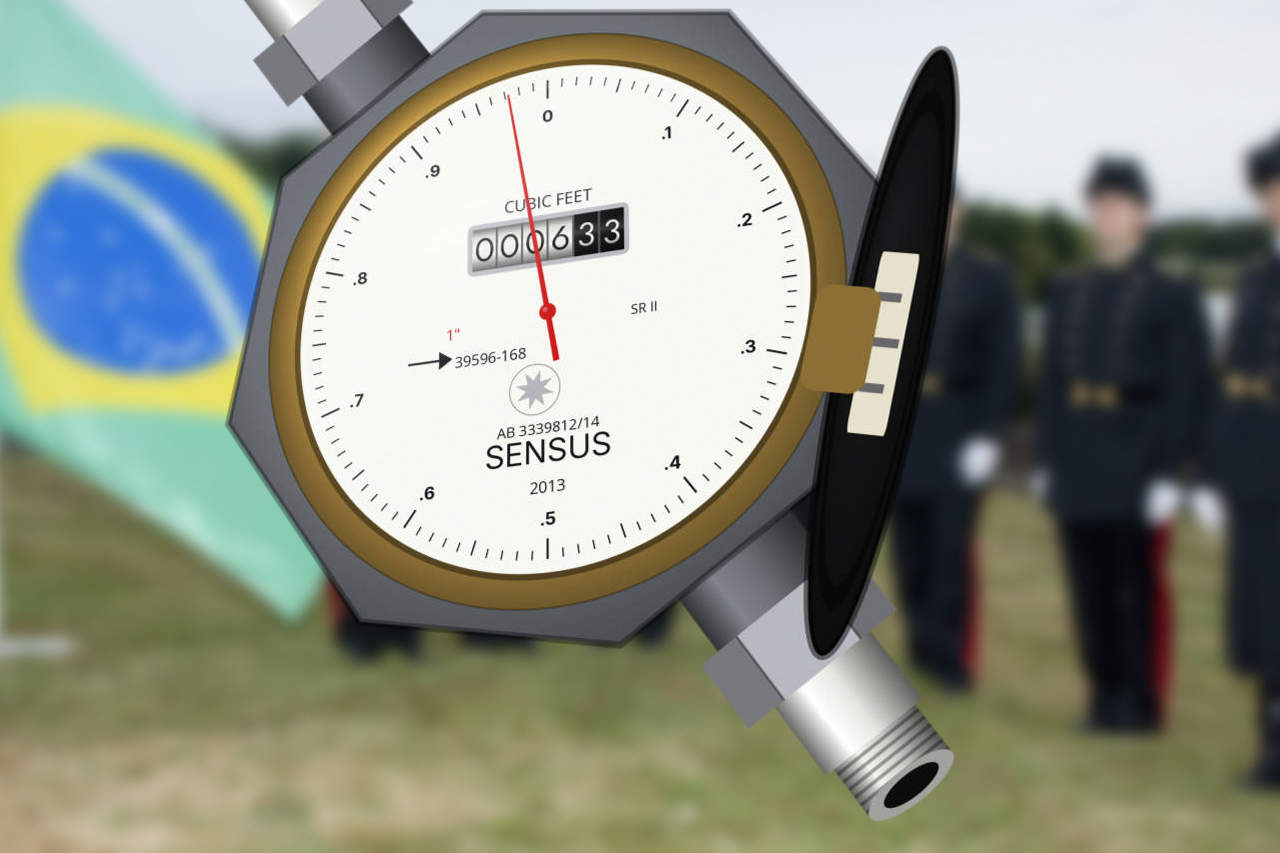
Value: ft³ 632.97
